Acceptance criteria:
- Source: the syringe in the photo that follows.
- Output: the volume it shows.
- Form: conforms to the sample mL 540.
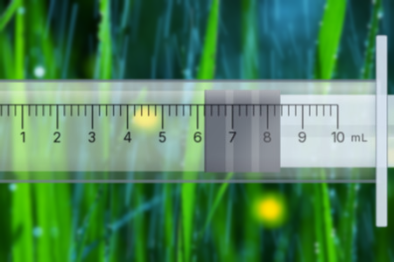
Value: mL 6.2
